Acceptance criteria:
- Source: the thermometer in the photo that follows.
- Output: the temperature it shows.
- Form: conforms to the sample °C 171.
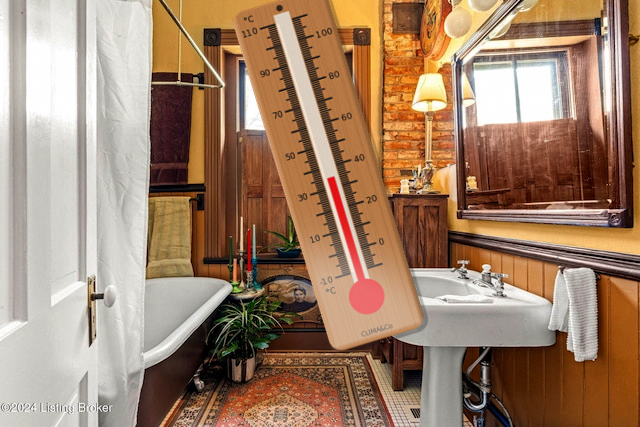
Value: °C 35
